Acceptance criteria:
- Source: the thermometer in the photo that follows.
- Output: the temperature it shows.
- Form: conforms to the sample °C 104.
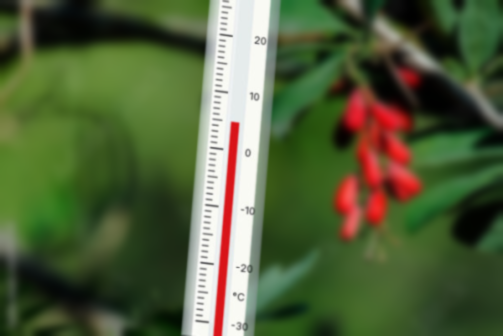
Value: °C 5
